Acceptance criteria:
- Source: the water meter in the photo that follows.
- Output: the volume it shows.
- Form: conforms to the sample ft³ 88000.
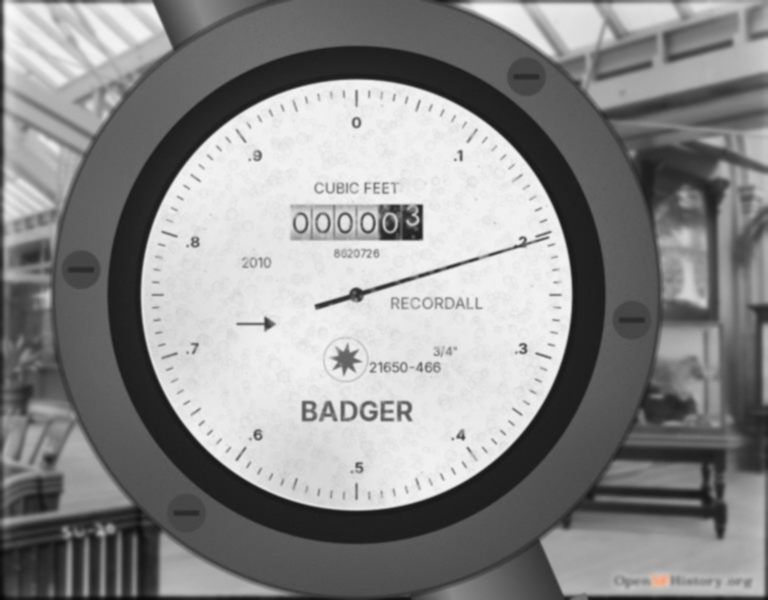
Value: ft³ 3.20
